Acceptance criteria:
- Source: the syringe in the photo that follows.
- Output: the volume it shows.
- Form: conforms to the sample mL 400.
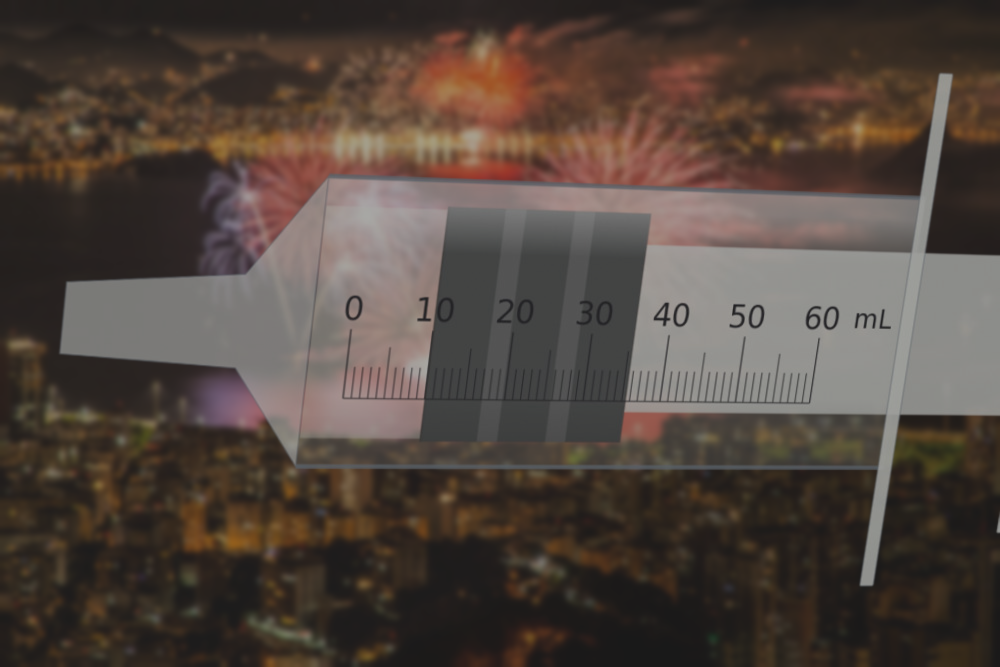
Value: mL 10
